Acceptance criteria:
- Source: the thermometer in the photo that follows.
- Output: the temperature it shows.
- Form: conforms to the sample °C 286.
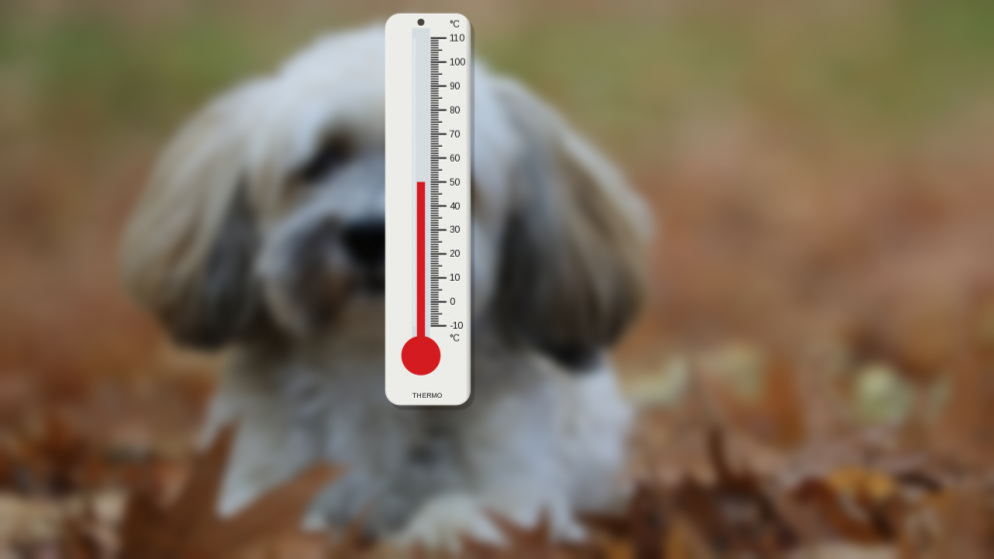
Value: °C 50
